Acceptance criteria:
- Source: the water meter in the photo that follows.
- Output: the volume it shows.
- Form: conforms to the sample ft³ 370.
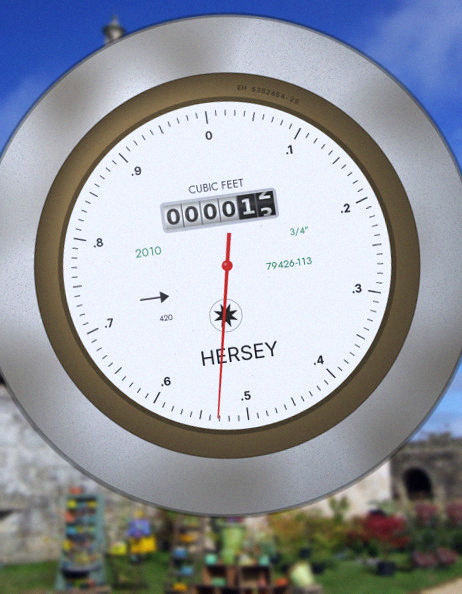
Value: ft³ 12.53
